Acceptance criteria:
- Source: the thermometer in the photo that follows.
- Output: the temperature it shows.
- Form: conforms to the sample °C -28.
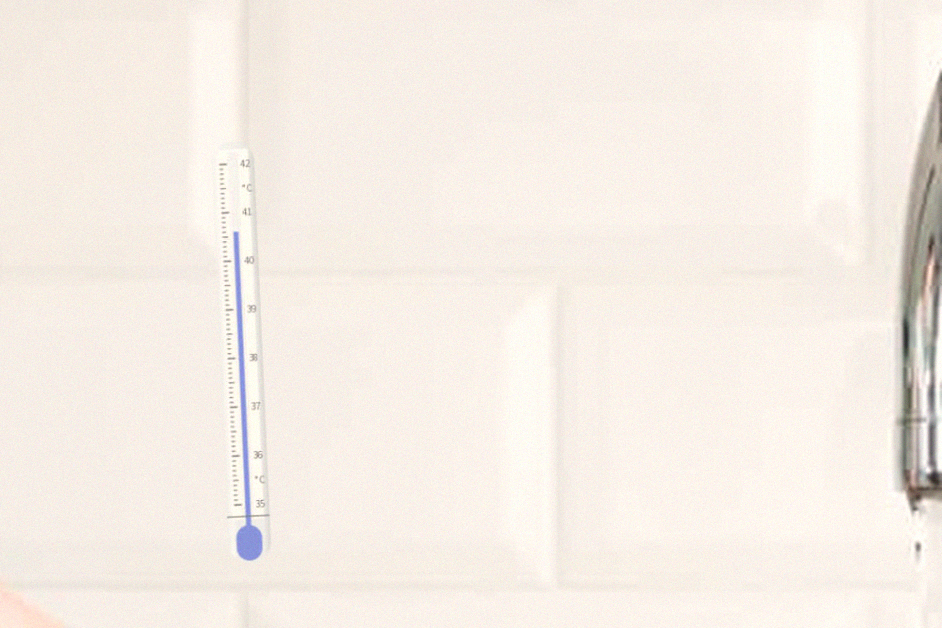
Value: °C 40.6
